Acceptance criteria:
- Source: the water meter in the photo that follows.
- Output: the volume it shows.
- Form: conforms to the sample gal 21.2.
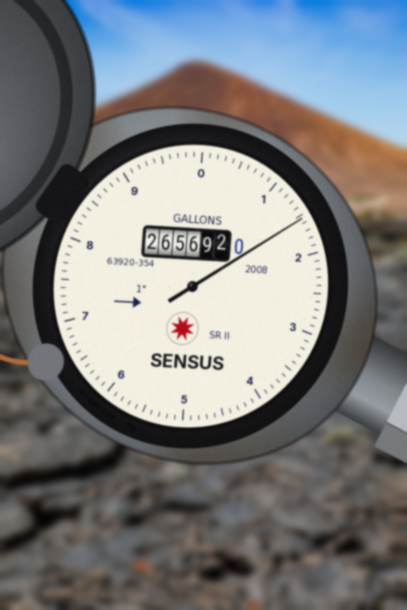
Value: gal 2656921.5
